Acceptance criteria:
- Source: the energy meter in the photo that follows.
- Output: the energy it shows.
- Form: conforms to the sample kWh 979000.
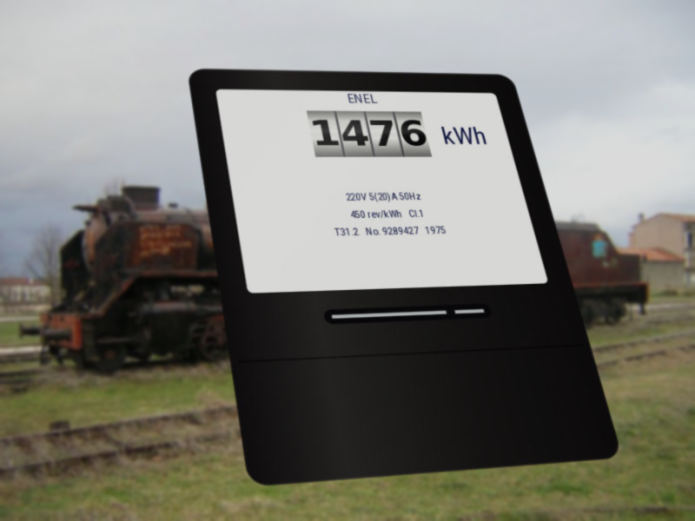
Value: kWh 1476
